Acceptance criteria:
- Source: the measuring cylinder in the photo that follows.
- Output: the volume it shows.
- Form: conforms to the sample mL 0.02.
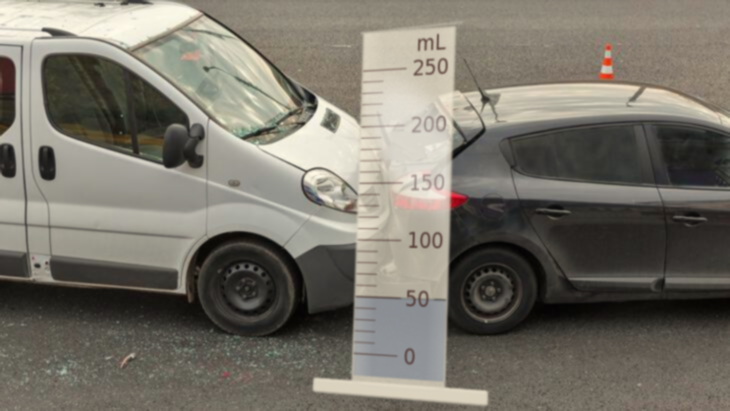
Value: mL 50
